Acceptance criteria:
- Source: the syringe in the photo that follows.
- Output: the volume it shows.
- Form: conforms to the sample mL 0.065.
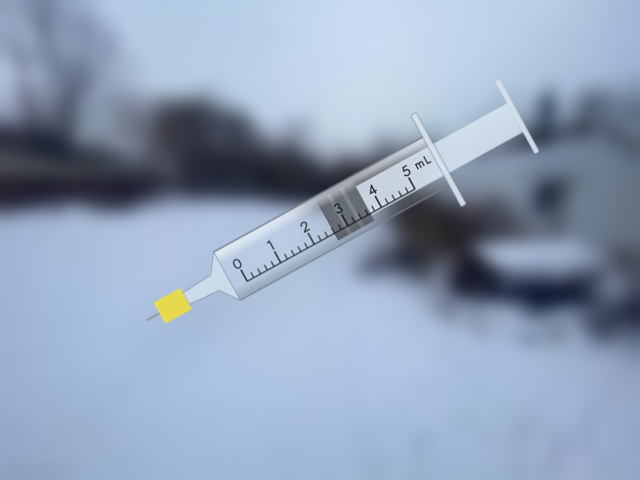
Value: mL 2.6
